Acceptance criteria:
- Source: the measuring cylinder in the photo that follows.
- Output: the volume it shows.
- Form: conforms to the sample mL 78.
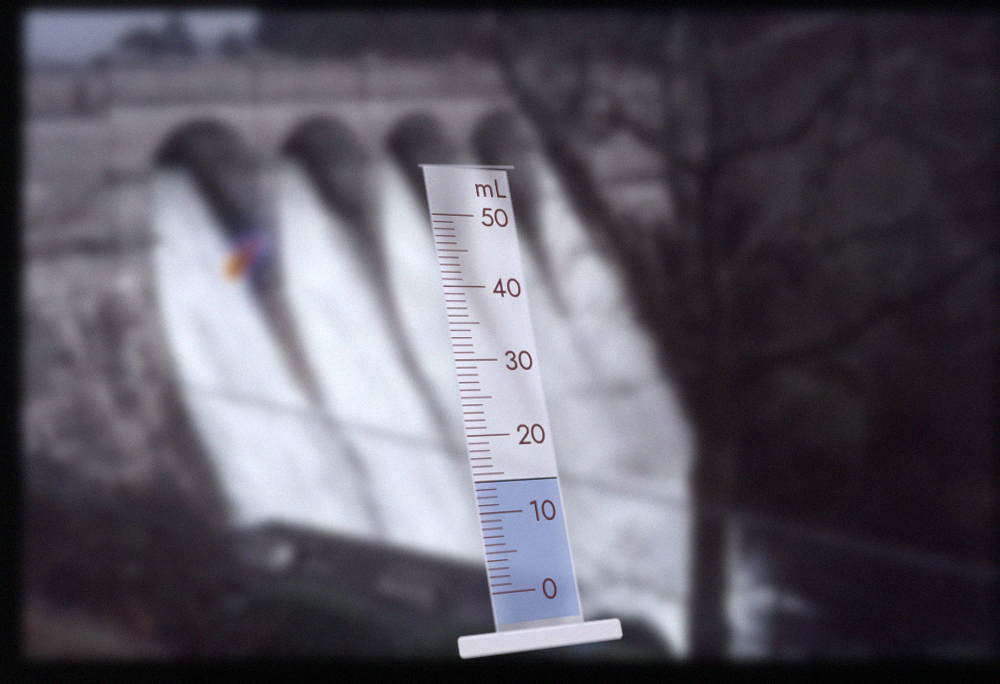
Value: mL 14
